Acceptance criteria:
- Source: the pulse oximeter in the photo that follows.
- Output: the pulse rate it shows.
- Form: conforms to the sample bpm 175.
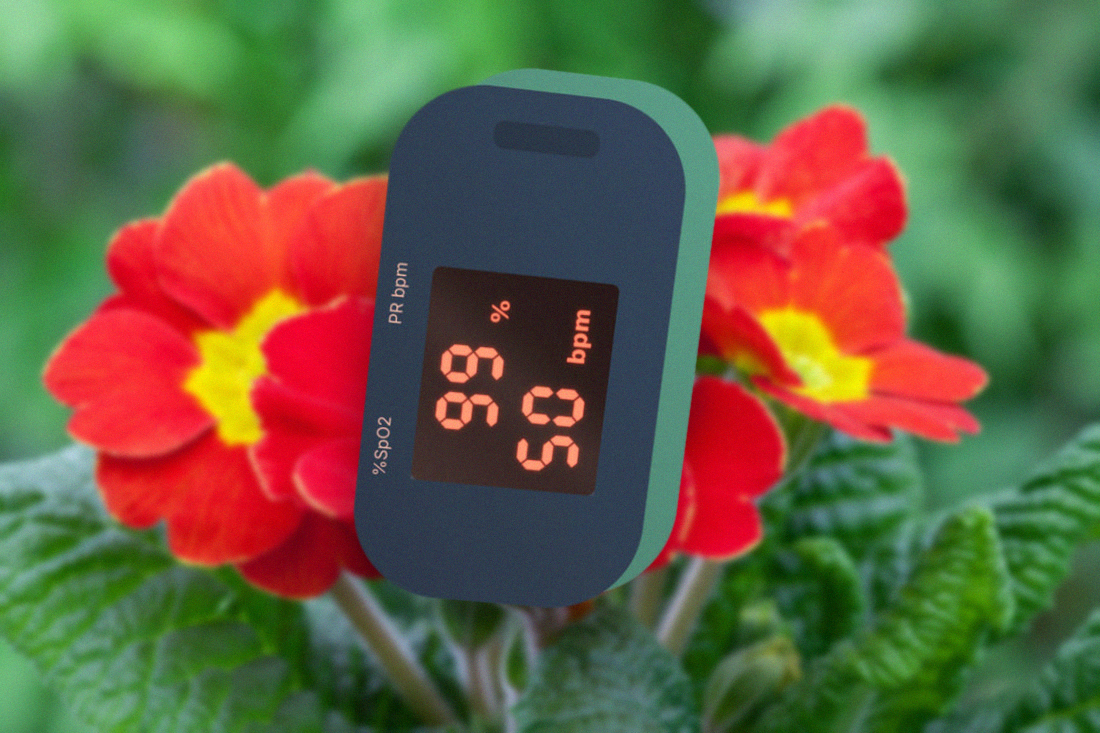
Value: bpm 50
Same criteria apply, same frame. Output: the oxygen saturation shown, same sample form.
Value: % 99
